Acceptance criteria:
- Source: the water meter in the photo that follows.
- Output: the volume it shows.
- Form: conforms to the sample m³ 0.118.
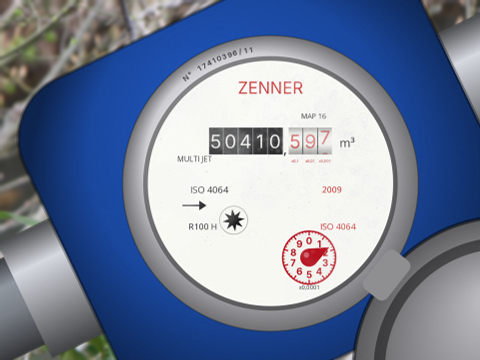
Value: m³ 50410.5971
